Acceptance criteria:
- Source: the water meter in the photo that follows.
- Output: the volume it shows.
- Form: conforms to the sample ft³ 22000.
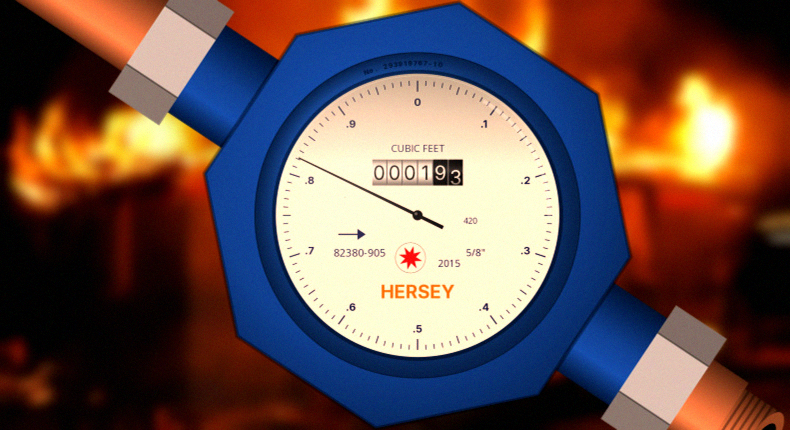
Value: ft³ 192.82
